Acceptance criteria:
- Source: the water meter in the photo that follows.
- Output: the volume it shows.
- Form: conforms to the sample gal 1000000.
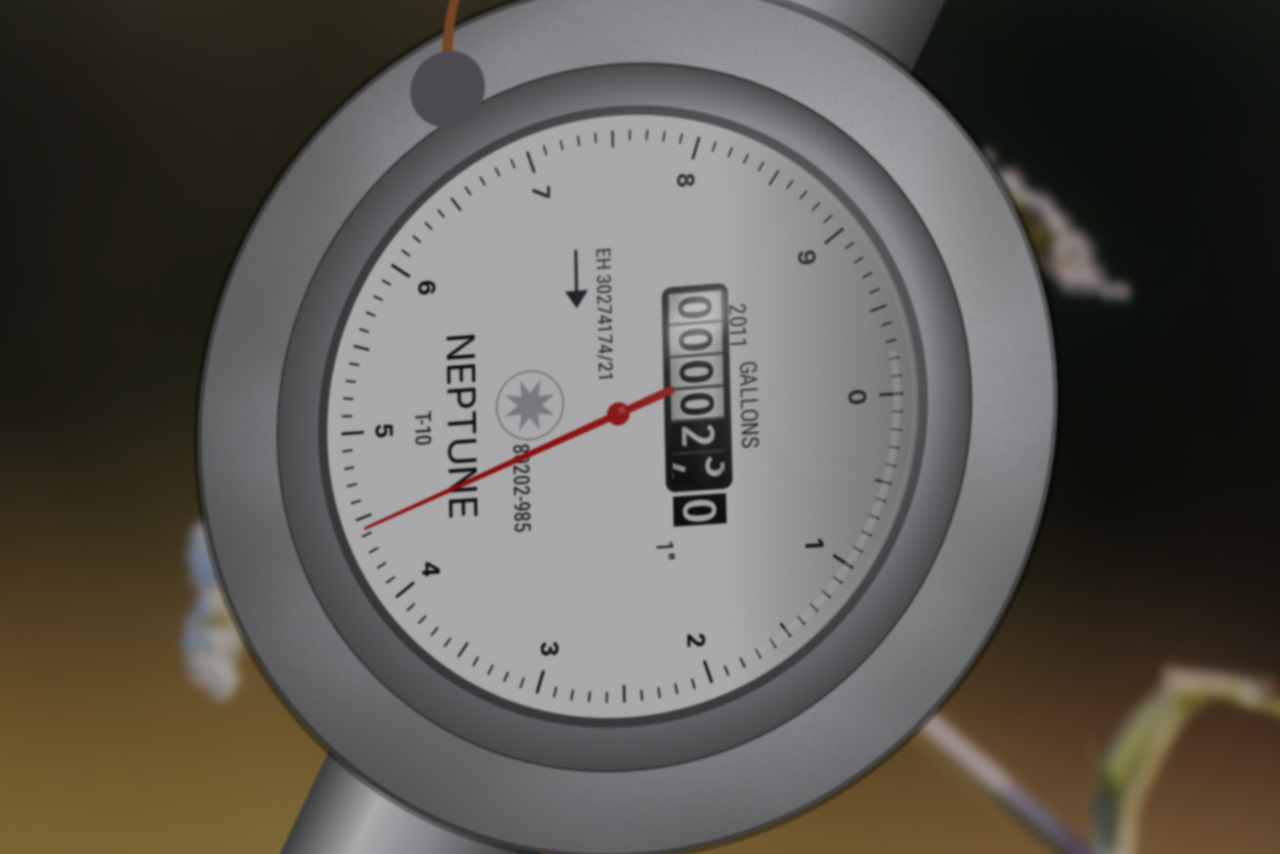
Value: gal 234.4
